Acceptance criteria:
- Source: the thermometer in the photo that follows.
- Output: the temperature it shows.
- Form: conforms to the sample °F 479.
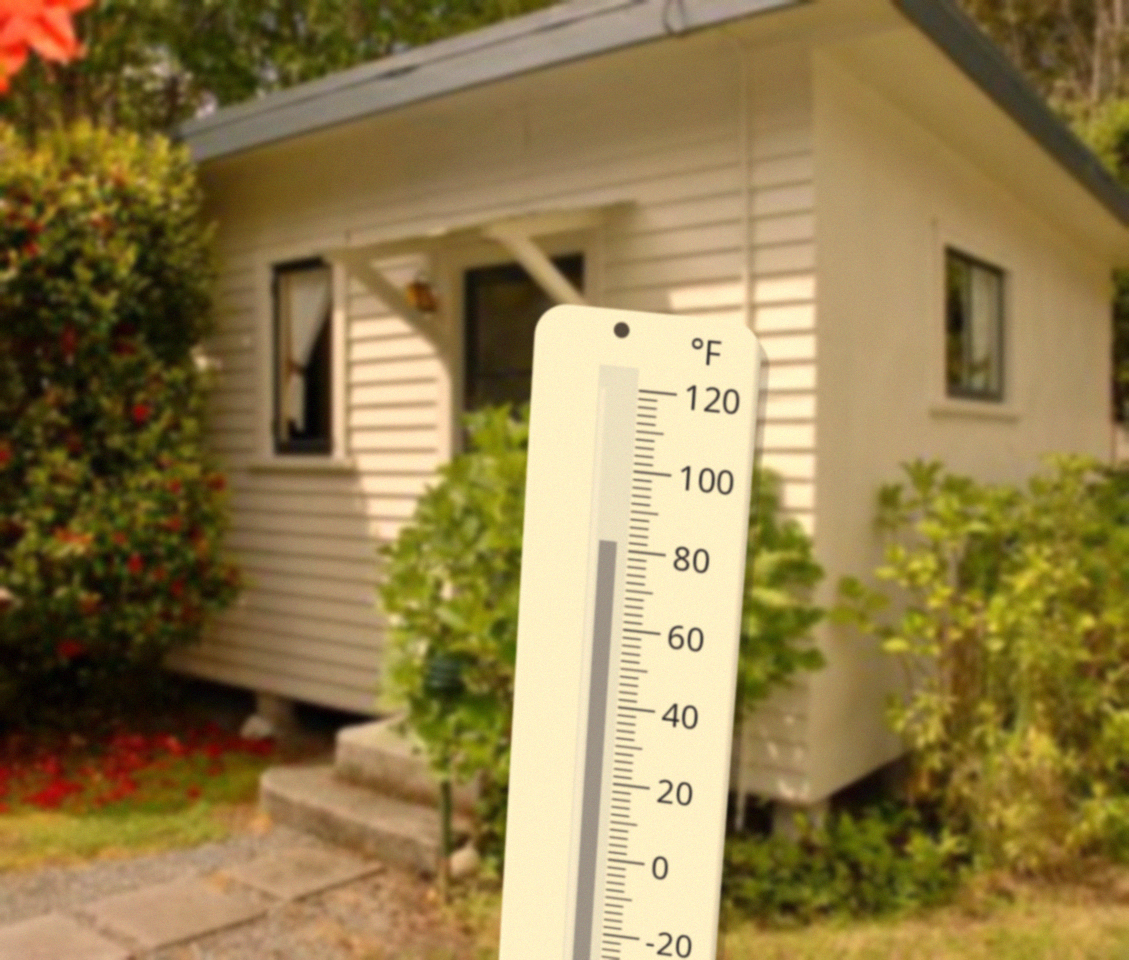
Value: °F 82
